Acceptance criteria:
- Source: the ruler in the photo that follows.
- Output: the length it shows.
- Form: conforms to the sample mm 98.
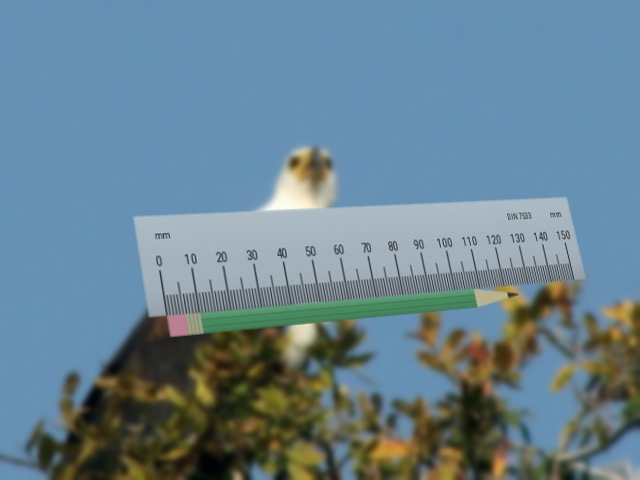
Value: mm 125
